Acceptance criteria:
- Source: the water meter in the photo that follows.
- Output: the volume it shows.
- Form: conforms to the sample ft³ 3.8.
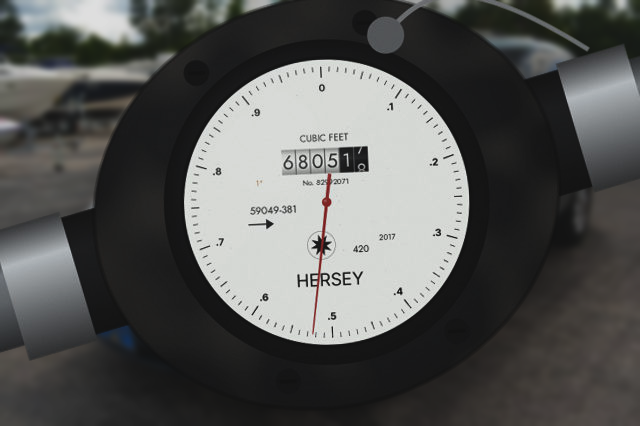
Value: ft³ 680517.52
